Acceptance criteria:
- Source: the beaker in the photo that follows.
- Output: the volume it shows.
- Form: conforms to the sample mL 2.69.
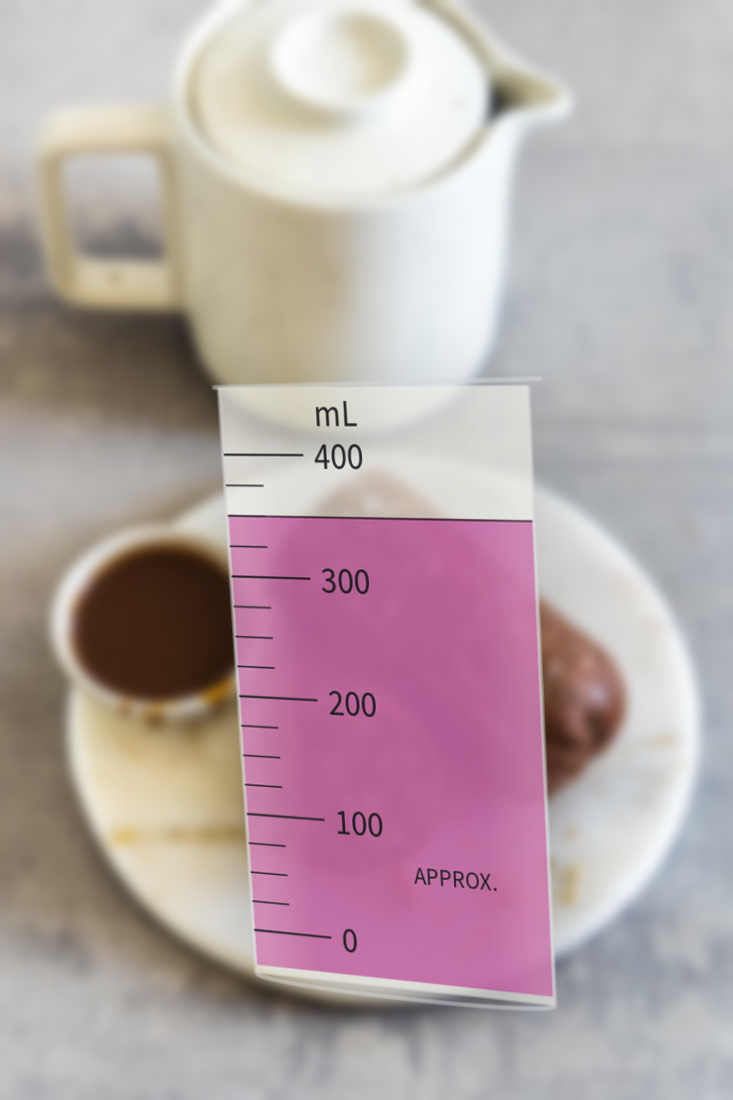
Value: mL 350
